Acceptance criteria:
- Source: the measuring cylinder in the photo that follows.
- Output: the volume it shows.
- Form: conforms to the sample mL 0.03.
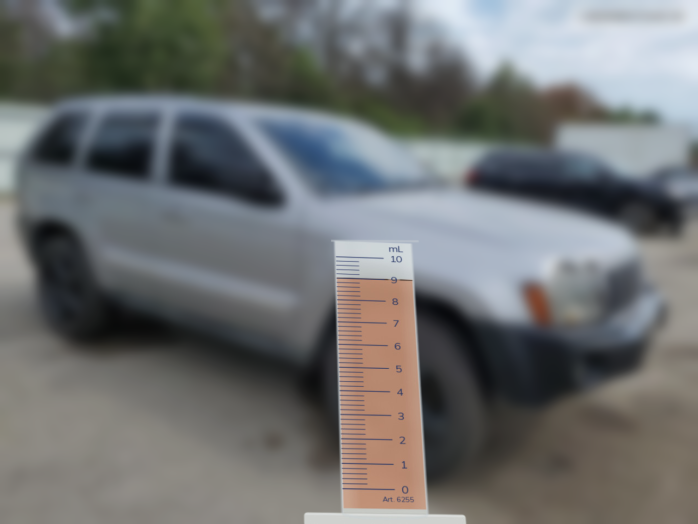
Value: mL 9
